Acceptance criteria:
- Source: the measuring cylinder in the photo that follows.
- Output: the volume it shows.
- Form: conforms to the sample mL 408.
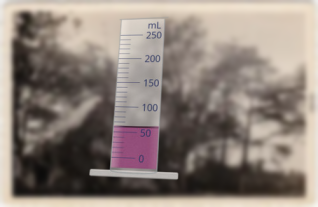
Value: mL 60
